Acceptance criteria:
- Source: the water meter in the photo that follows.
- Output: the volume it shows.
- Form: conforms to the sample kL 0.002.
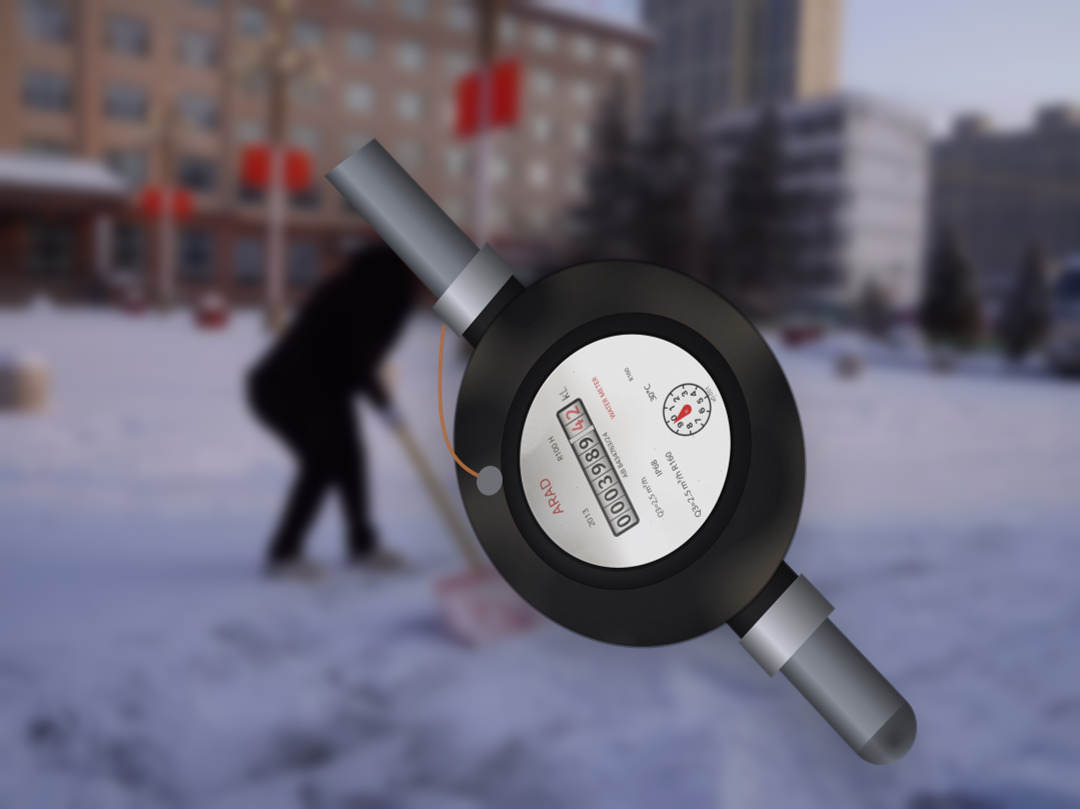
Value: kL 3989.419
